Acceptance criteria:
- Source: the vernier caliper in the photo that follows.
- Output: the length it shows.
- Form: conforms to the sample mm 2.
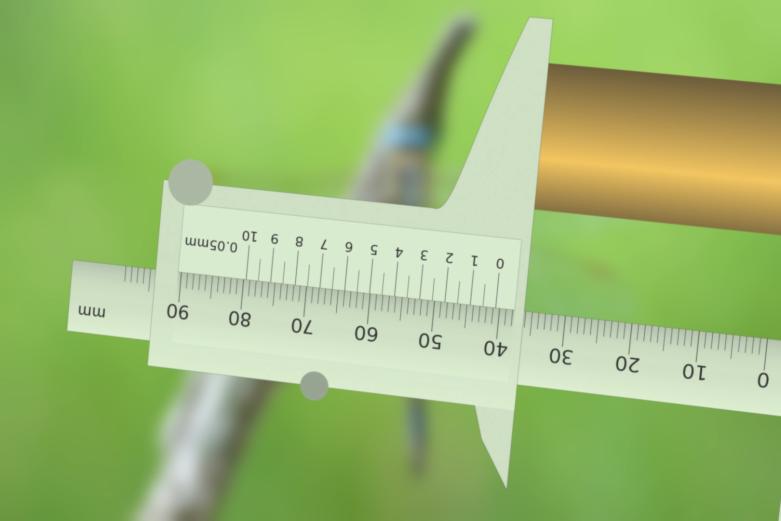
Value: mm 40.6
